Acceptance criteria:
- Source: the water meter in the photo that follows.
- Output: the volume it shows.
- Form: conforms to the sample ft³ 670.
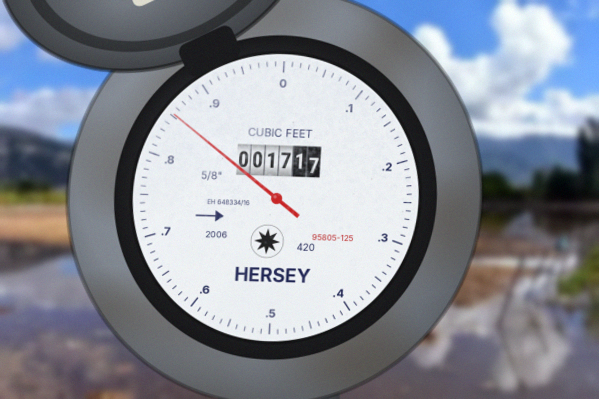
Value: ft³ 1716.85
